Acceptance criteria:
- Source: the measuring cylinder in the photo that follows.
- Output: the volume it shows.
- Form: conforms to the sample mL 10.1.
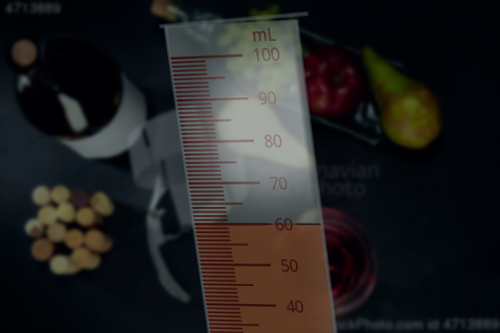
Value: mL 60
